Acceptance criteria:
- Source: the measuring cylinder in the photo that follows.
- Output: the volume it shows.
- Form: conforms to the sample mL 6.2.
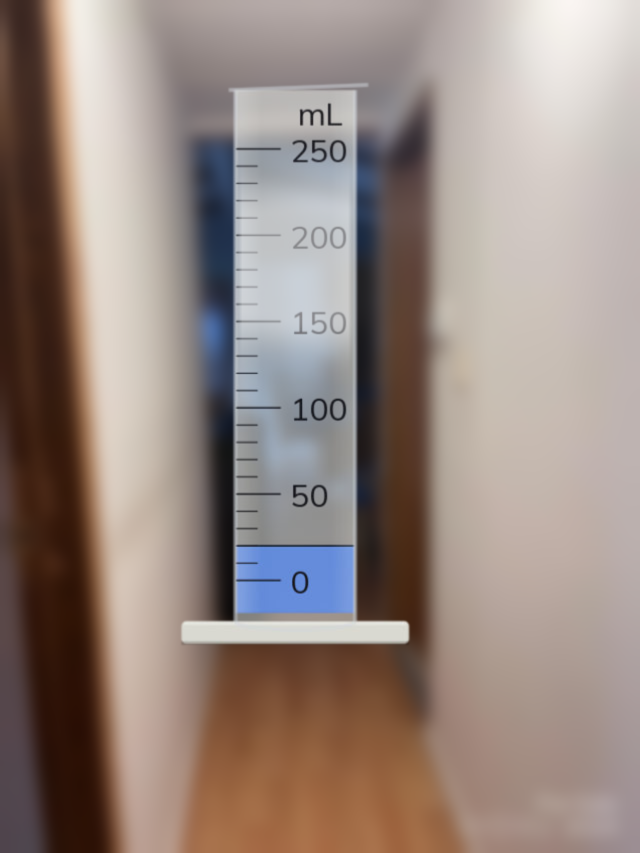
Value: mL 20
